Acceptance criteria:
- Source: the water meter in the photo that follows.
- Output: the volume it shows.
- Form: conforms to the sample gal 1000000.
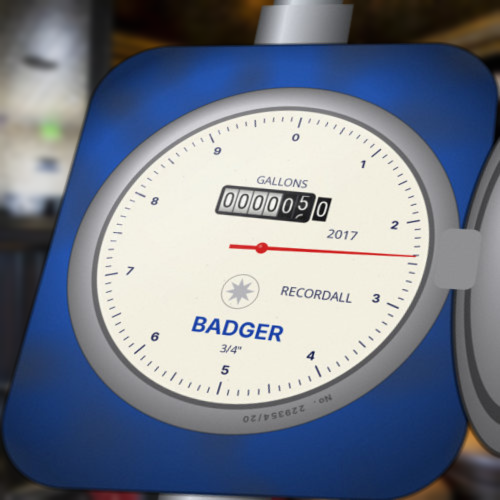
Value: gal 52.4
